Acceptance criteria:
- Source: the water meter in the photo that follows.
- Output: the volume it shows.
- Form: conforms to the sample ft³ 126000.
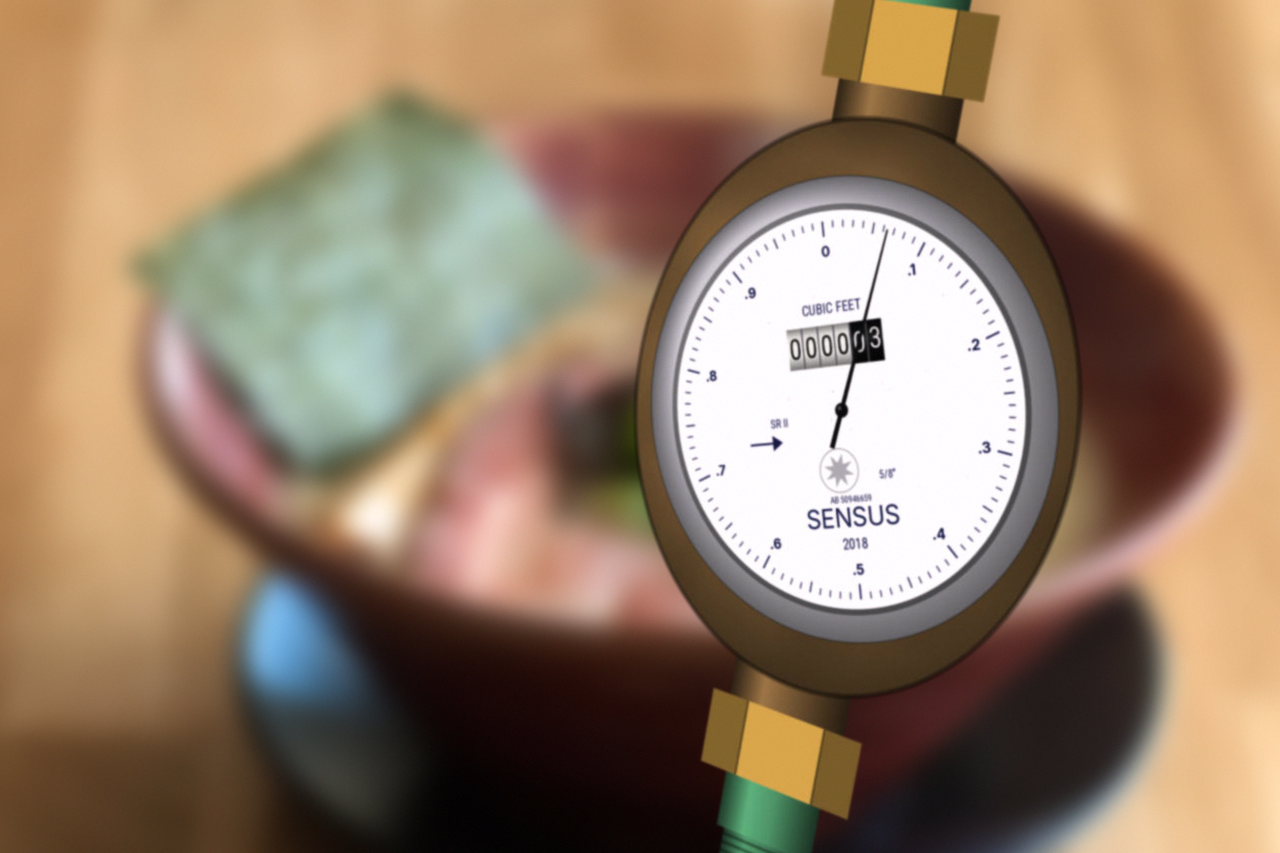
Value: ft³ 3.06
